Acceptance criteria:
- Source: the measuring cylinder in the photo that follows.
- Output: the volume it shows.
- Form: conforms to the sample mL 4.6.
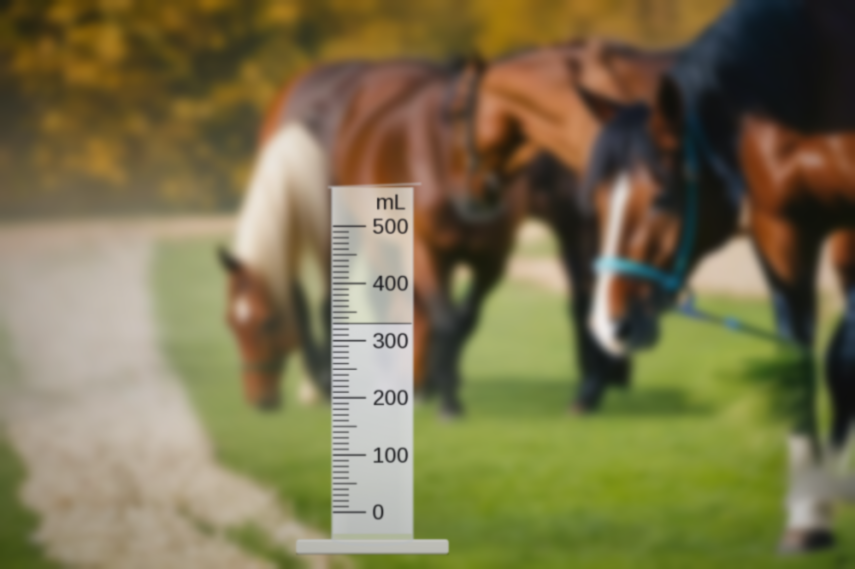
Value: mL 330
